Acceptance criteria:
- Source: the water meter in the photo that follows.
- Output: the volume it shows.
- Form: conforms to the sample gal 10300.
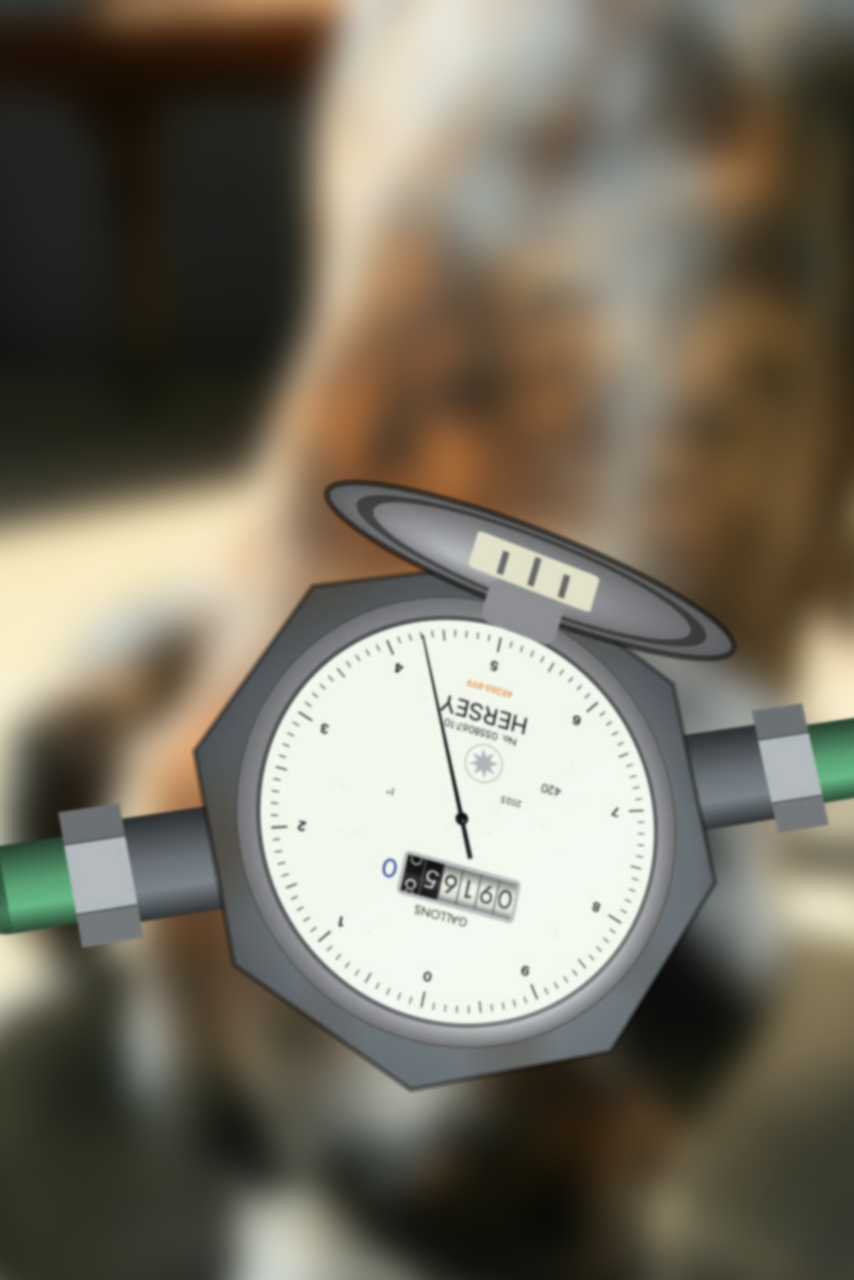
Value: gal 916584.3
